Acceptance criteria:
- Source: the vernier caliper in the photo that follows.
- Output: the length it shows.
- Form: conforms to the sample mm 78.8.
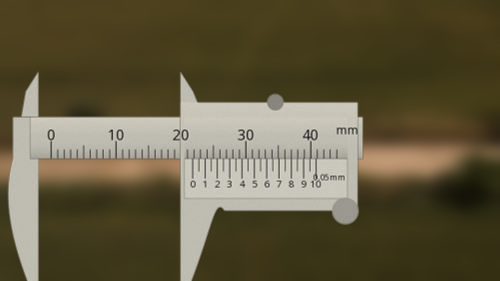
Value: mm 21.8
